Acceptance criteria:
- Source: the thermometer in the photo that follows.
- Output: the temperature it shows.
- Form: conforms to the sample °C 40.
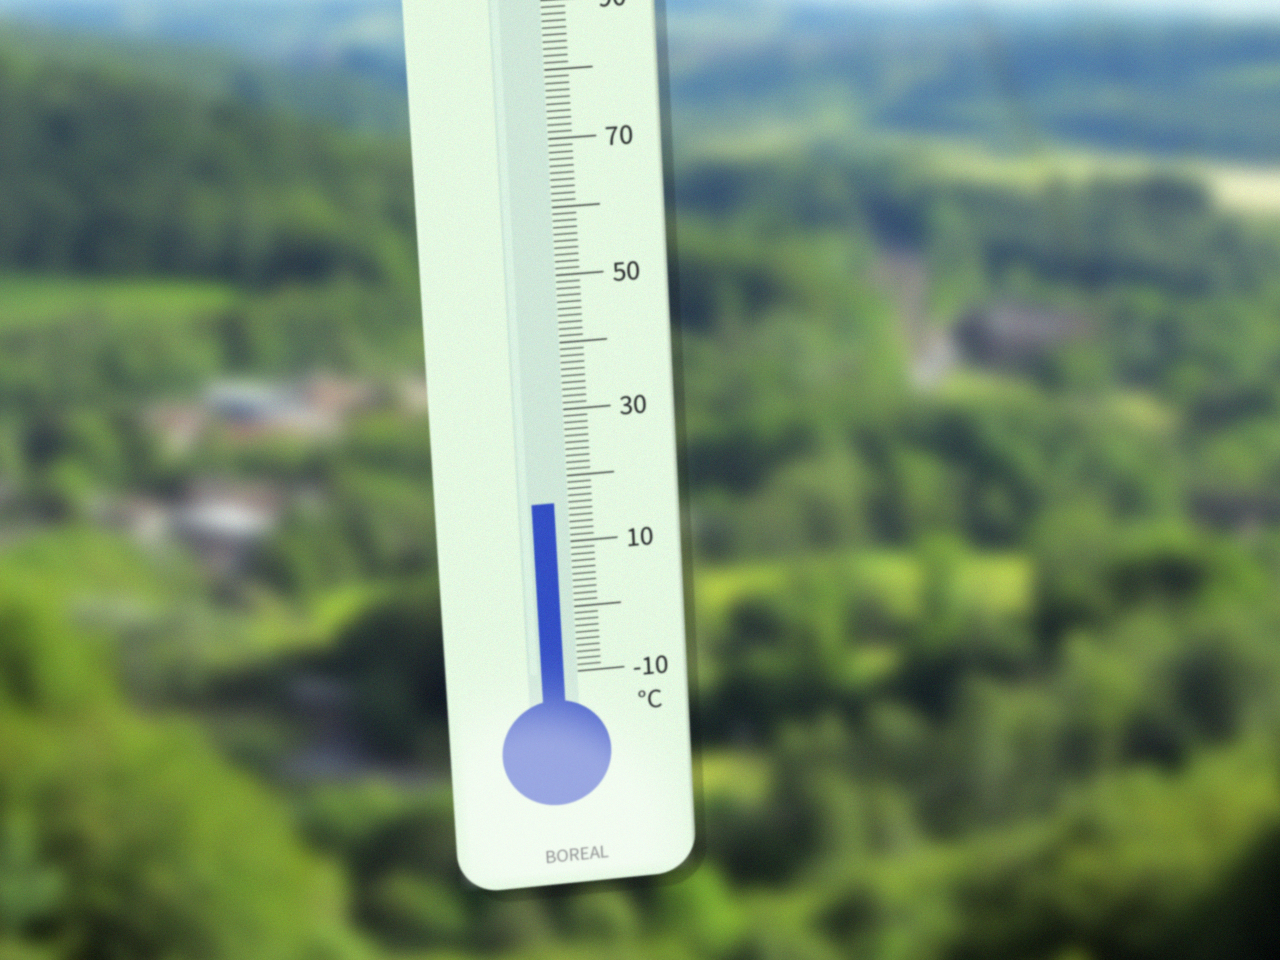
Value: °C 16
